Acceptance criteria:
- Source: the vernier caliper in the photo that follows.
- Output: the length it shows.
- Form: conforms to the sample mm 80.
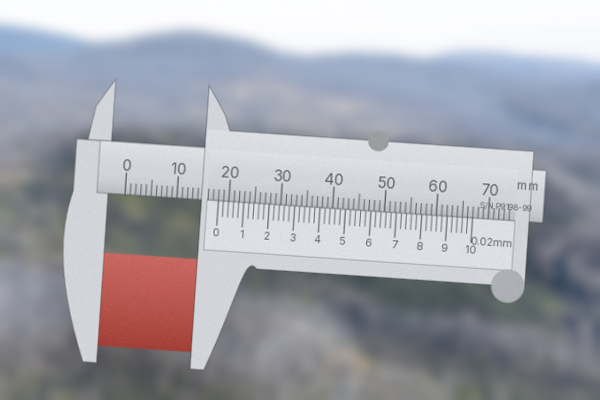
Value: mm 18.0
